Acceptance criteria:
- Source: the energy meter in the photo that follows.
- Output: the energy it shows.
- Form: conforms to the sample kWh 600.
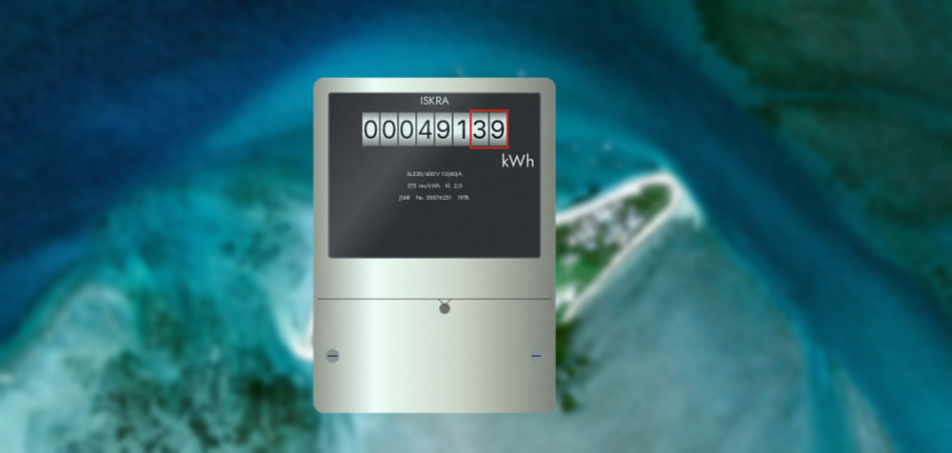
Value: kWh 491.39
